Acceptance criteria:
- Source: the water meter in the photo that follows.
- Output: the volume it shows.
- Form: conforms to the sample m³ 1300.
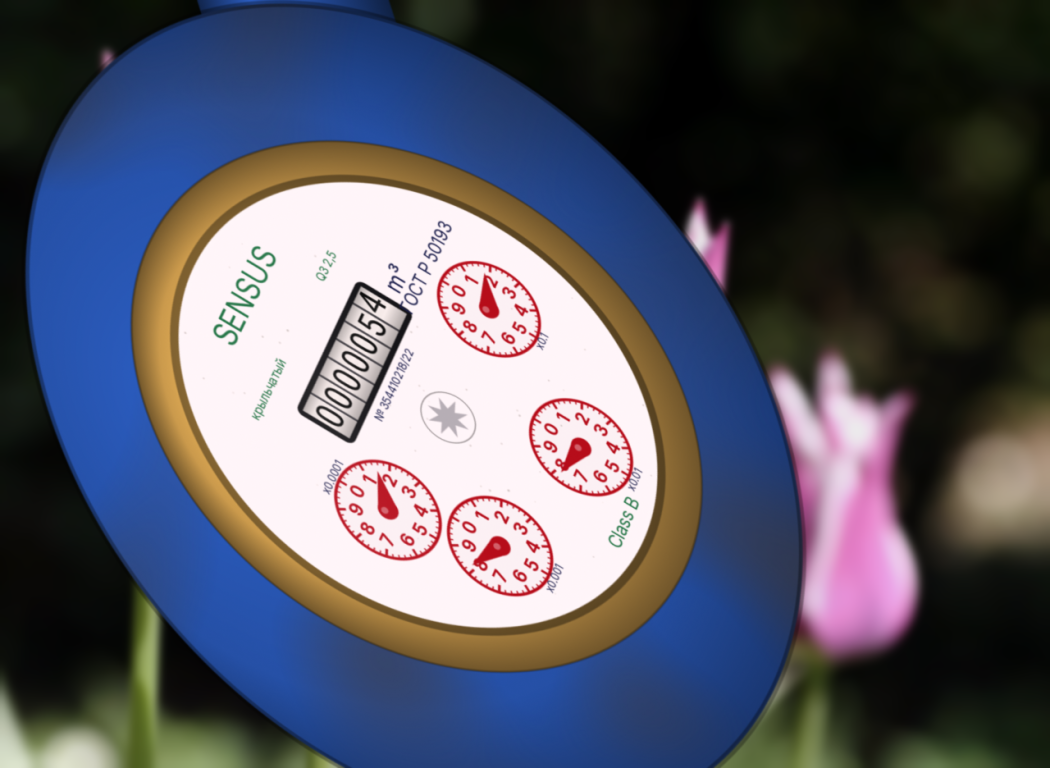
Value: m³ 54.1781
